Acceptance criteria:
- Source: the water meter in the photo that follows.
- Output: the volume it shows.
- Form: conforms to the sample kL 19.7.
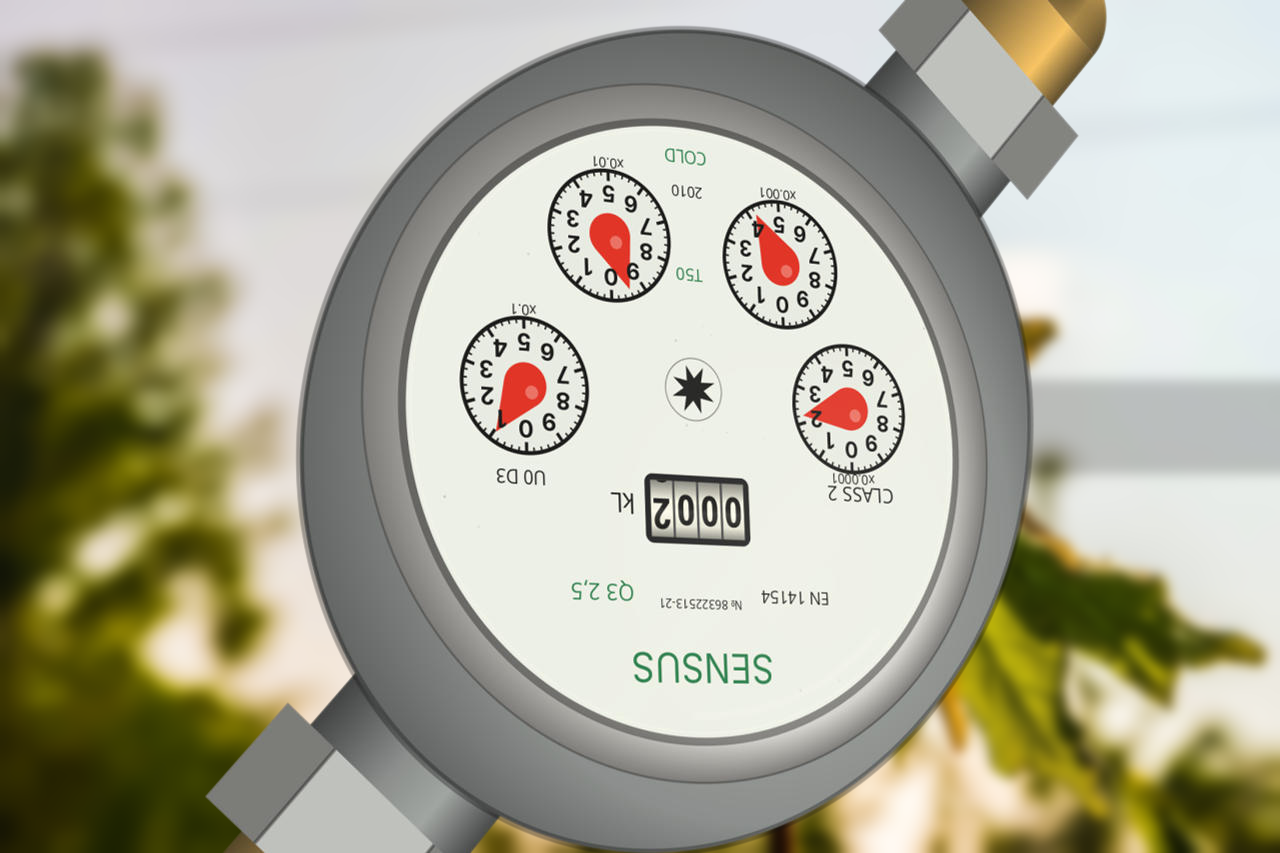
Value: kL 2.0942
